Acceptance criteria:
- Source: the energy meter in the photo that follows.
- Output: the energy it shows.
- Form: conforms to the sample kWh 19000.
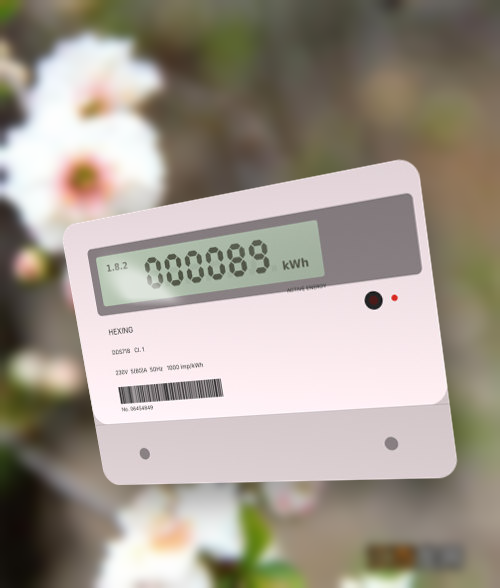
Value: kWh 89
